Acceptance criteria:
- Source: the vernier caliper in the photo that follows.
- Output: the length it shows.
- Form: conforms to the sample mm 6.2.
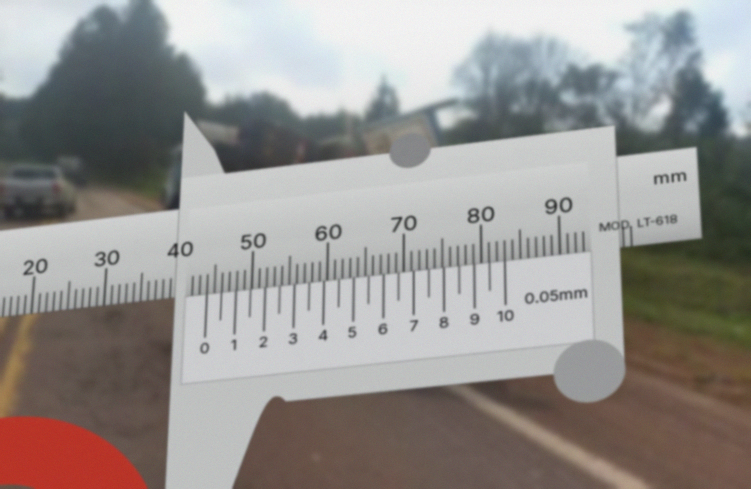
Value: mm 44.0
